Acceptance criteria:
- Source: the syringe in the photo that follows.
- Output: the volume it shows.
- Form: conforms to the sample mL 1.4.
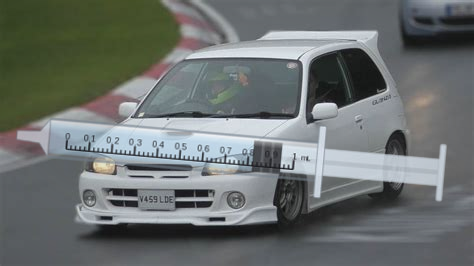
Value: mL 0.82
